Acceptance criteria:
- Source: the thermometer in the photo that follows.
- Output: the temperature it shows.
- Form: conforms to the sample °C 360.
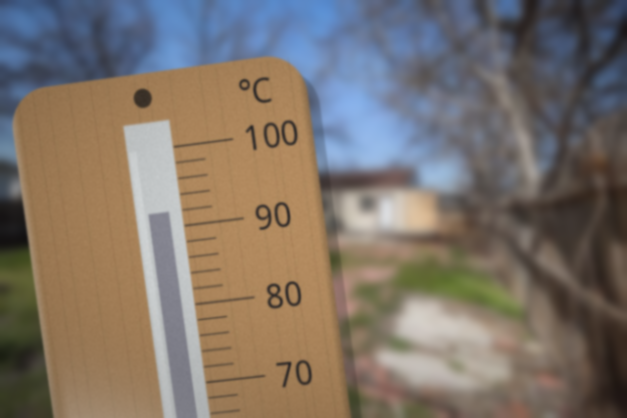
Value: °C 92
